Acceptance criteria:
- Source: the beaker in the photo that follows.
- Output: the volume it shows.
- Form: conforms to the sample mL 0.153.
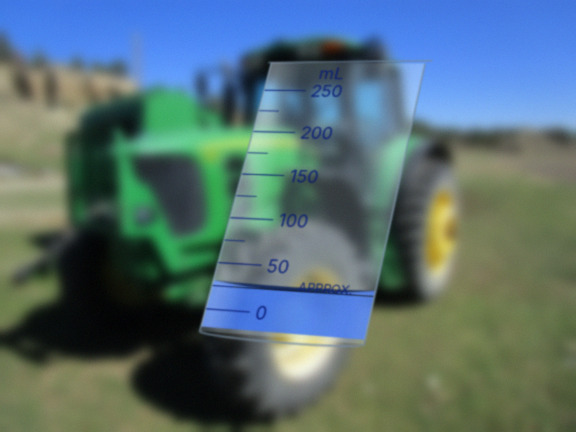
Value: mL 25
